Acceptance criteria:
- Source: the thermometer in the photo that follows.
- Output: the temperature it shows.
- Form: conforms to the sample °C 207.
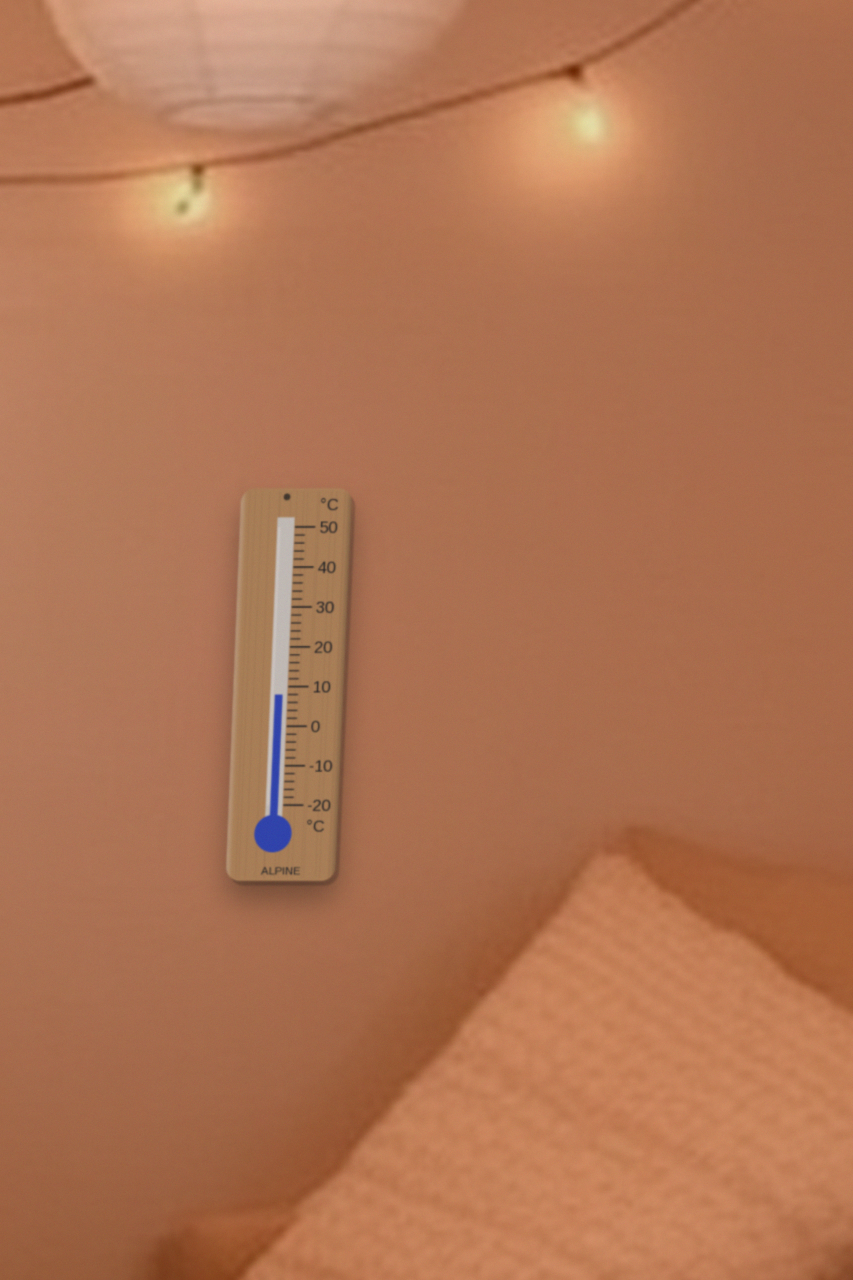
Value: °C 8
